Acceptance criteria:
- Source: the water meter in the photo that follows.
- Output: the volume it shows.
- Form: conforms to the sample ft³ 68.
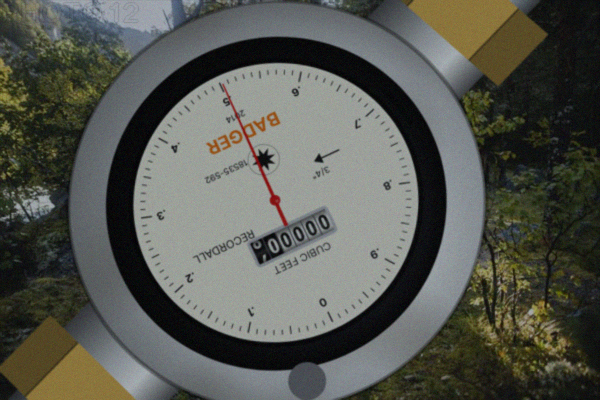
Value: ft³ 7.50
